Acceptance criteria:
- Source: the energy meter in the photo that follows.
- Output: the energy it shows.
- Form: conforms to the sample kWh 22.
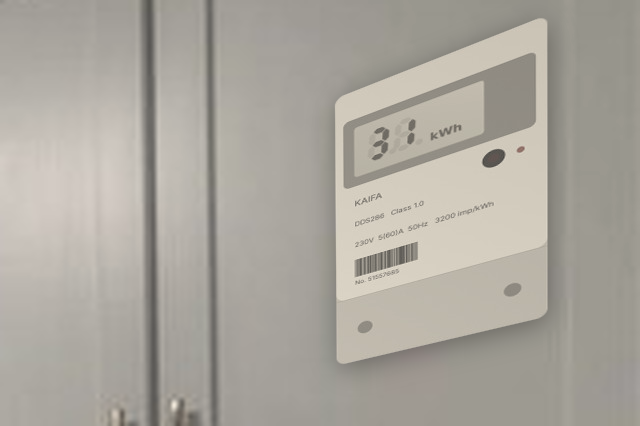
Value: kWh 31
